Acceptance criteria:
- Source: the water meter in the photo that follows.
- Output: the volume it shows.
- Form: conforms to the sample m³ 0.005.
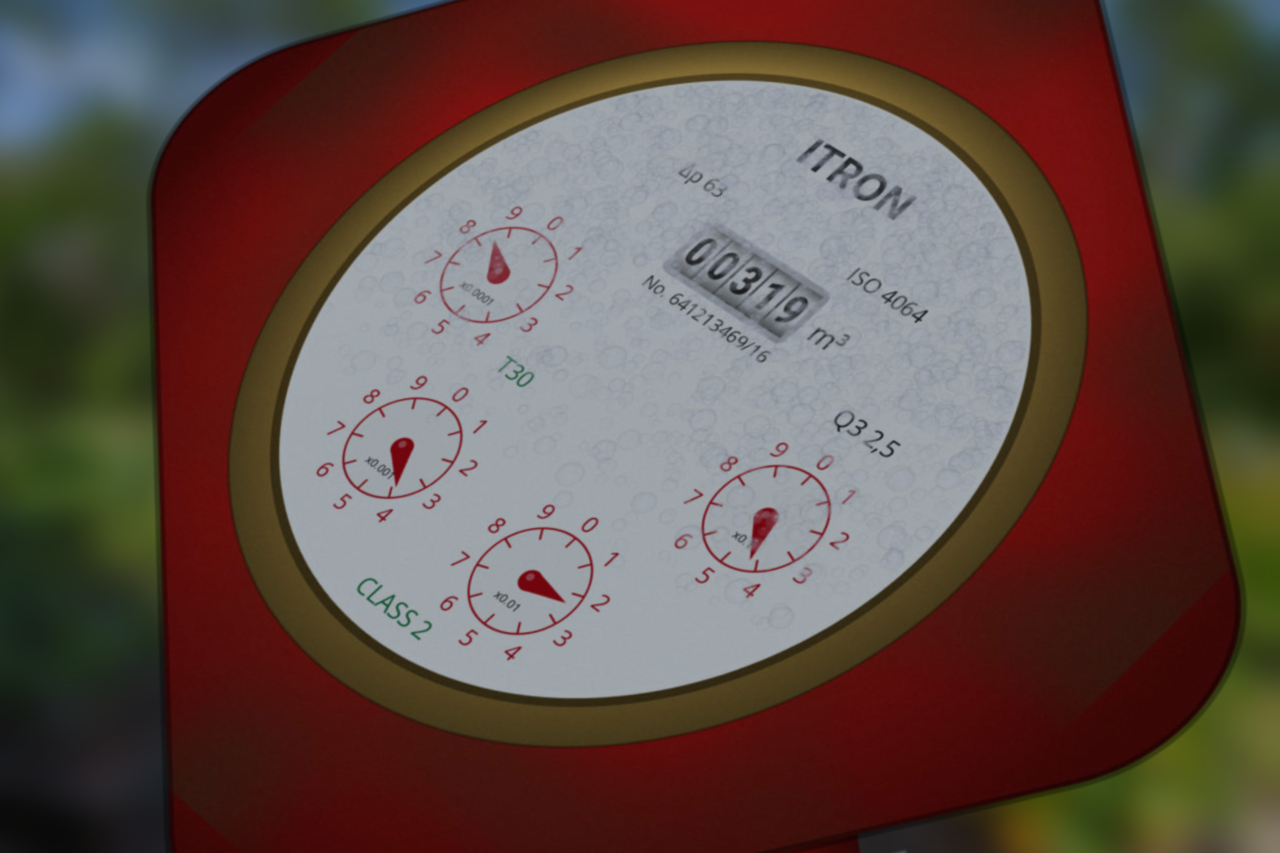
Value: m³ 319.4238
